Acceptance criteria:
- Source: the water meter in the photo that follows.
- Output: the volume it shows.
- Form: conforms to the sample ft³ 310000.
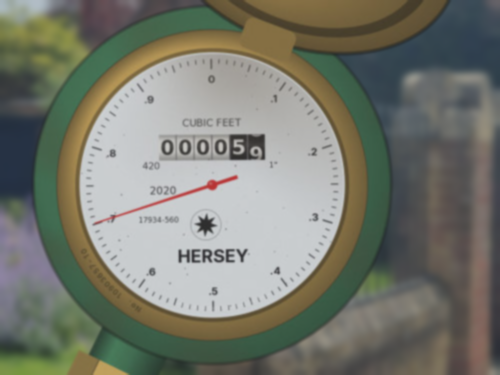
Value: ft³ 58.70
